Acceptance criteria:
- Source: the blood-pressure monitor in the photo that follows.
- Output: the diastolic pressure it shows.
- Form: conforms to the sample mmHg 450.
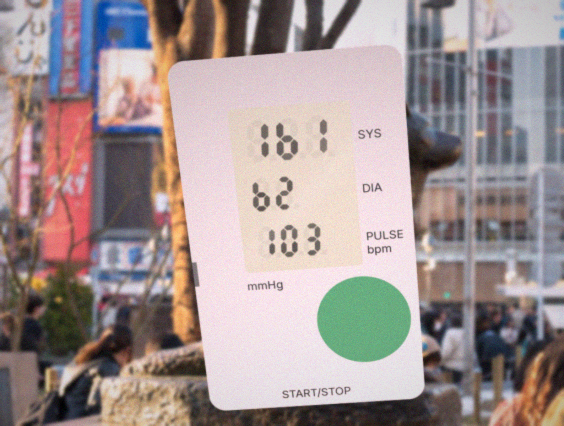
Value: mmHg 62
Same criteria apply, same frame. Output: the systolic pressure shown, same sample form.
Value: mmHg 161
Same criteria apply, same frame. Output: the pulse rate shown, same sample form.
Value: bpm 103
